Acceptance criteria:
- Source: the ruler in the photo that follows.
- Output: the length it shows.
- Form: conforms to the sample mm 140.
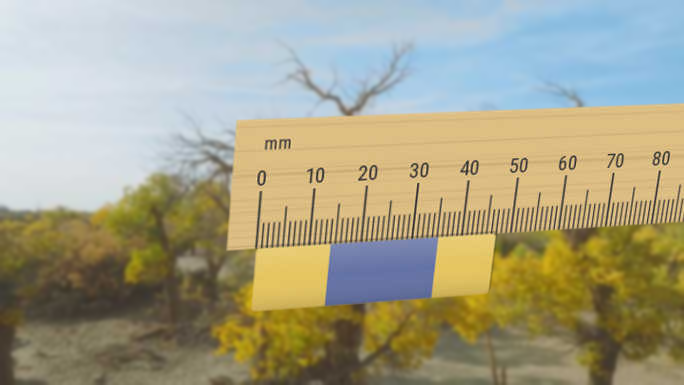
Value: mm 47
